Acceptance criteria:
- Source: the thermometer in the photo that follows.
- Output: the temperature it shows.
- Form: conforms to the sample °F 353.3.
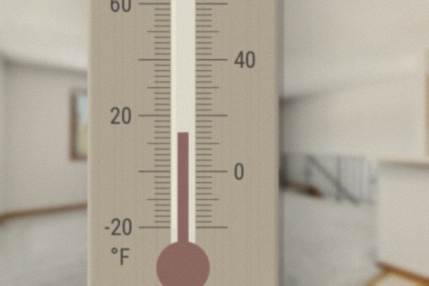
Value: °F 14
